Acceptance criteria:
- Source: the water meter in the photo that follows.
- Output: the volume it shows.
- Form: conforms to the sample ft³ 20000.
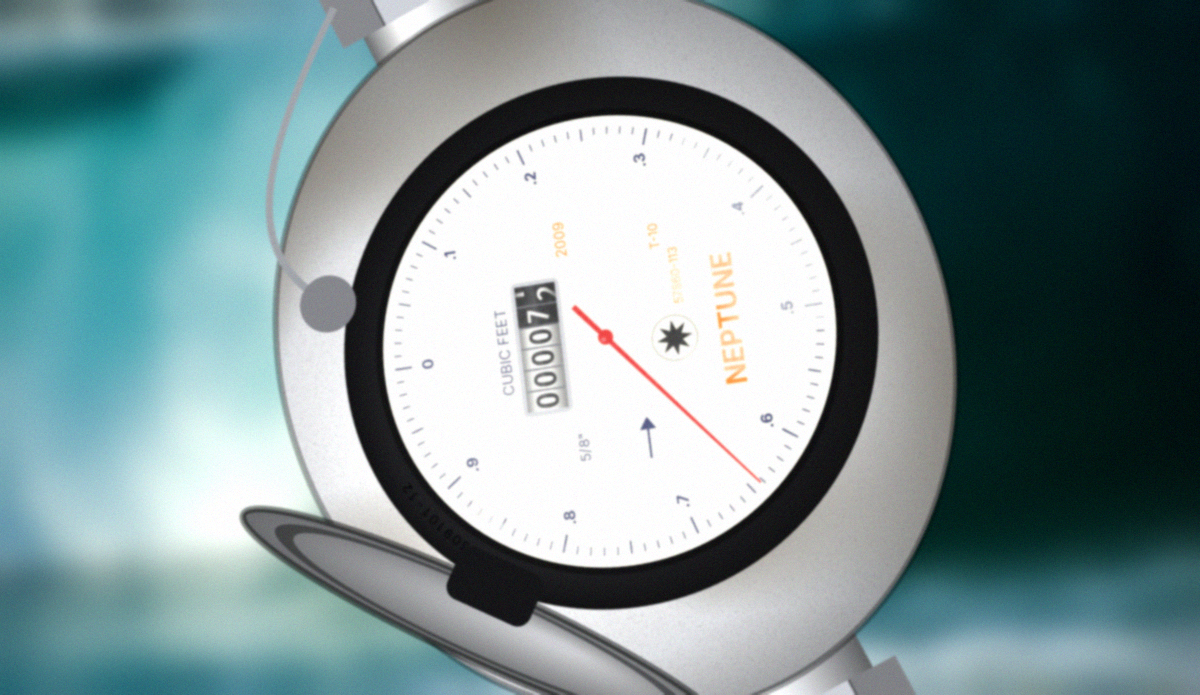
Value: ft³ 71.64
